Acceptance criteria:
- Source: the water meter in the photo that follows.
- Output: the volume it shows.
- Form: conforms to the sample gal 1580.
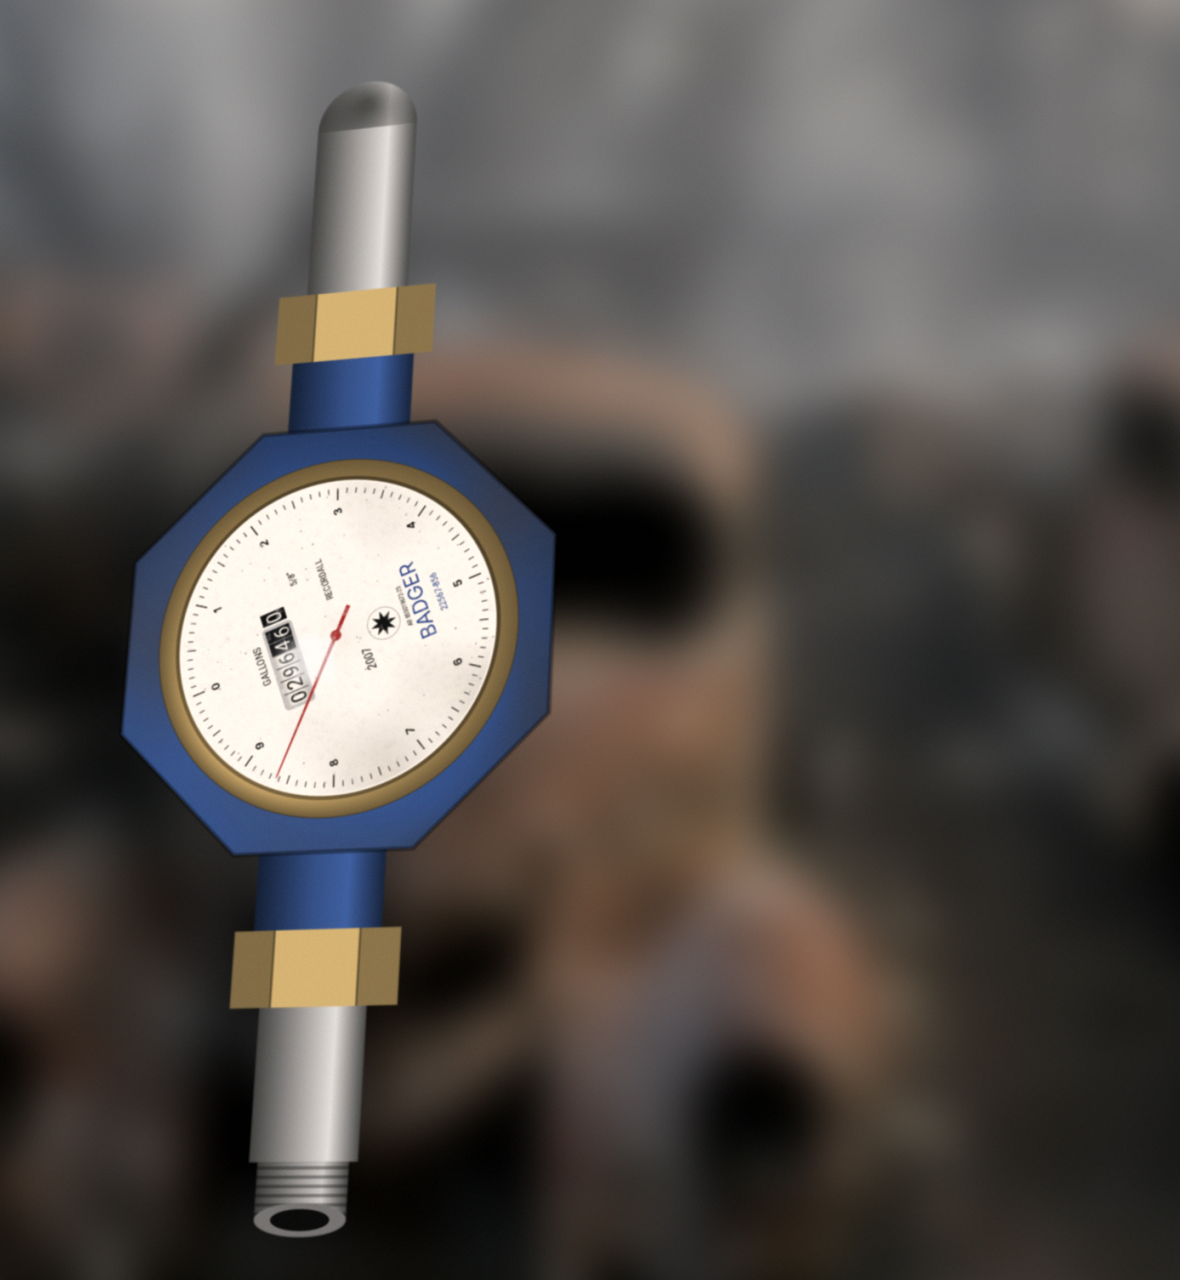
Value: gal 296458.6
